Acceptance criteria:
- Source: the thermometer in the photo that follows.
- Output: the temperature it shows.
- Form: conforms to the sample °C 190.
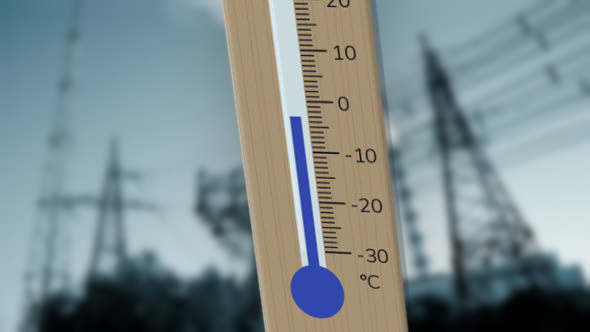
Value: °C -3
